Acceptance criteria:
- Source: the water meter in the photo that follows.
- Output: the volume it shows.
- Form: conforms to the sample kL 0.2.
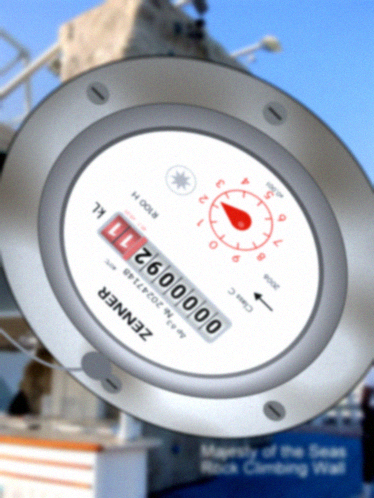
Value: kL 92.112
